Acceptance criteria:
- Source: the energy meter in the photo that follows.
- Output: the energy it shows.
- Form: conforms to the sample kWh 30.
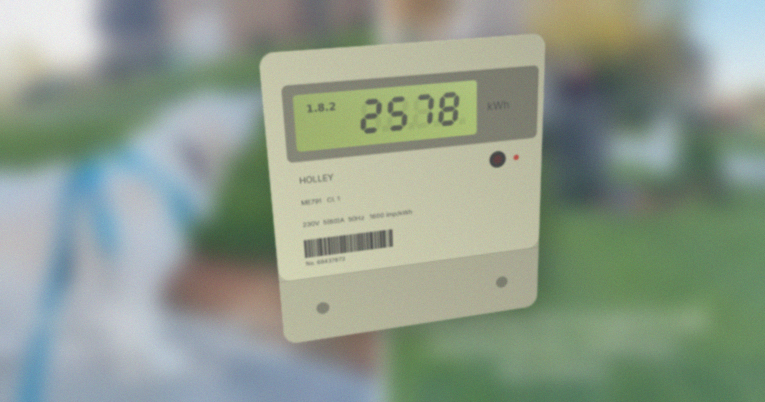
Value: kWh 2578
